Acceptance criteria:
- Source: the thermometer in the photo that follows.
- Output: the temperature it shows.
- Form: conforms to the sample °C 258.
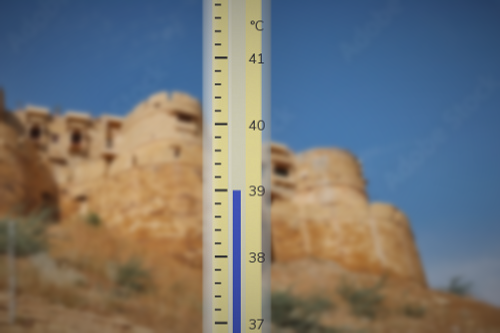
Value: °C 39
